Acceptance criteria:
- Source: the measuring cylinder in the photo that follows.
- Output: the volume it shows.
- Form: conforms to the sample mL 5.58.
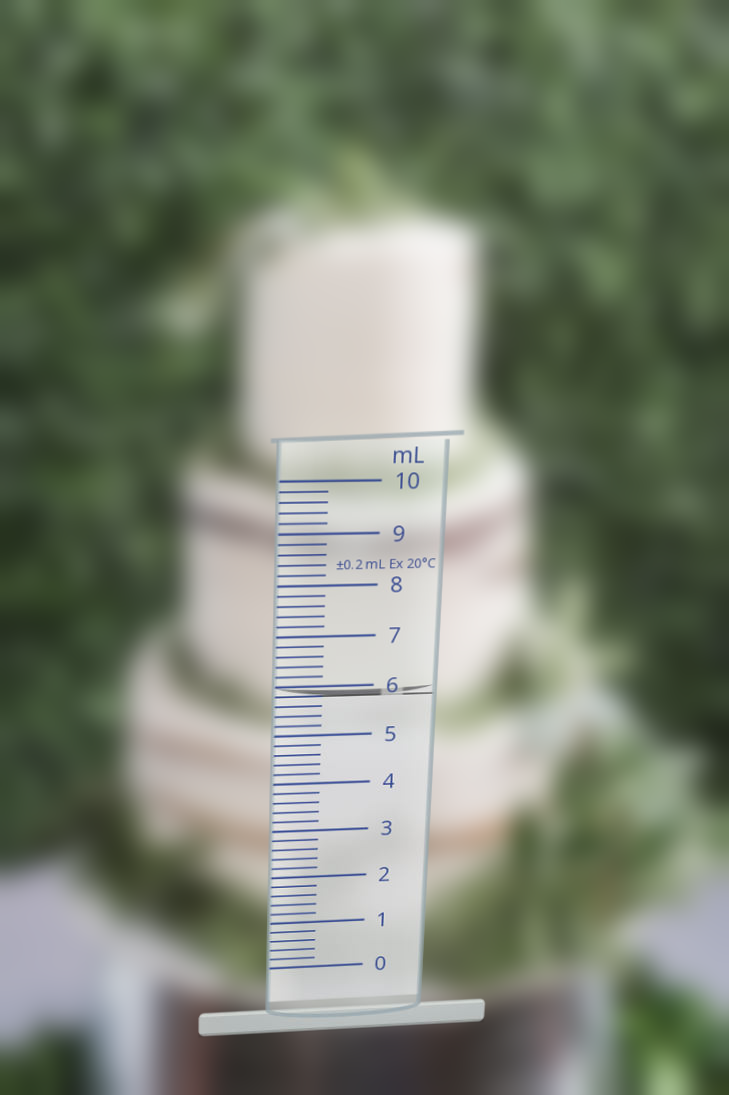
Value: mL 5.8
